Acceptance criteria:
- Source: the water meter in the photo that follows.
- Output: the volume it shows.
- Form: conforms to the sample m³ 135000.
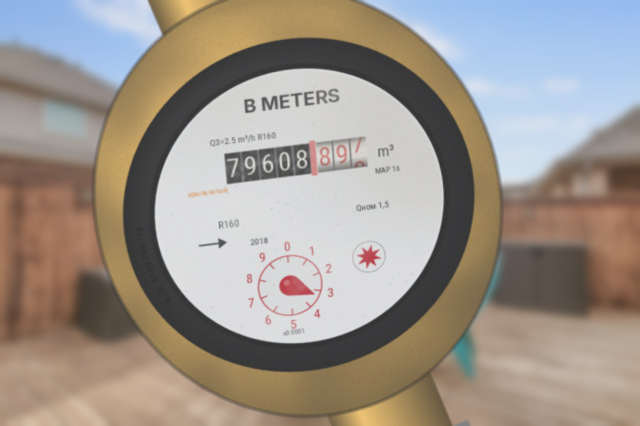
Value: m³ 79608.8973
